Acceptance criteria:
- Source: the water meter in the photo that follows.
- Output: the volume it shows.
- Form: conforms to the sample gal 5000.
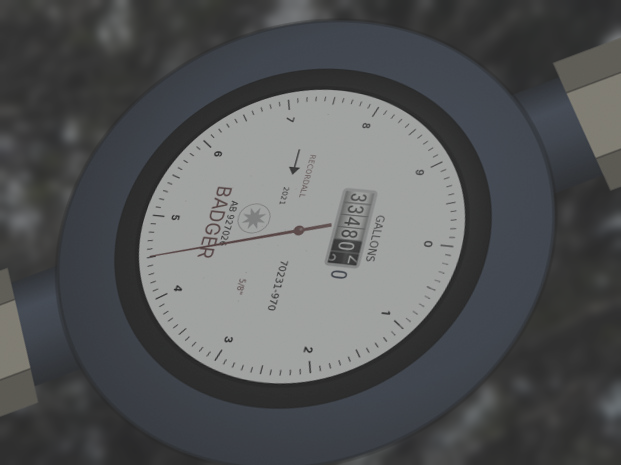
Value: gal 3348024.5
